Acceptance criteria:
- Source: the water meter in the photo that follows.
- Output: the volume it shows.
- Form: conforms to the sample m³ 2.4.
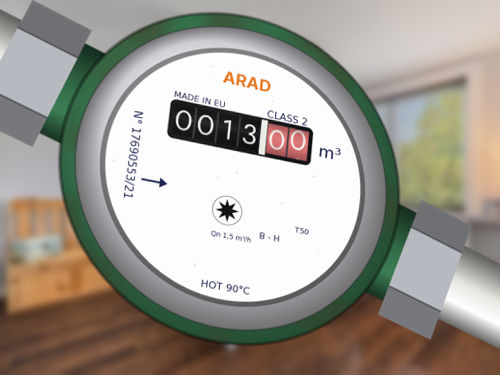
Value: m³ 13.00
